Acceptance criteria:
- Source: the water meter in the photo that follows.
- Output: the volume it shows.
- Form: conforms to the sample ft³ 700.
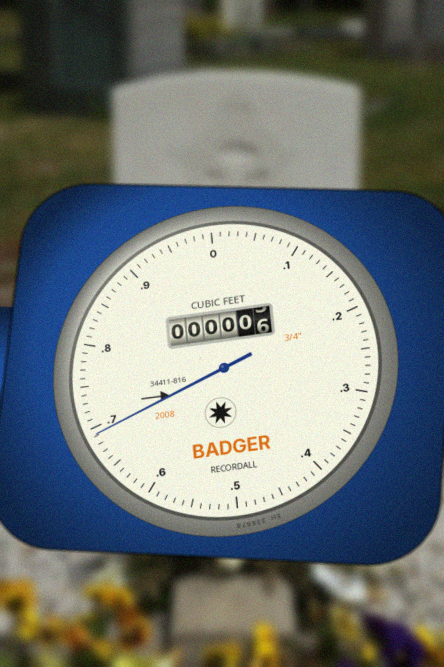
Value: ft³ 5.69
